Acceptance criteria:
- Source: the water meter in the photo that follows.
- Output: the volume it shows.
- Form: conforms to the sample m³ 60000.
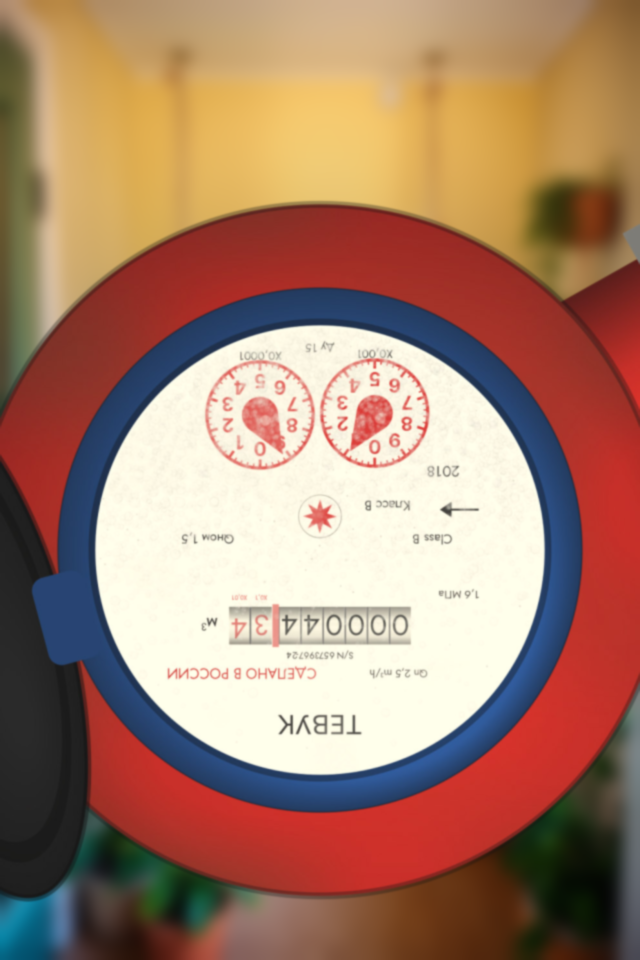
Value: m³ 44.3409
